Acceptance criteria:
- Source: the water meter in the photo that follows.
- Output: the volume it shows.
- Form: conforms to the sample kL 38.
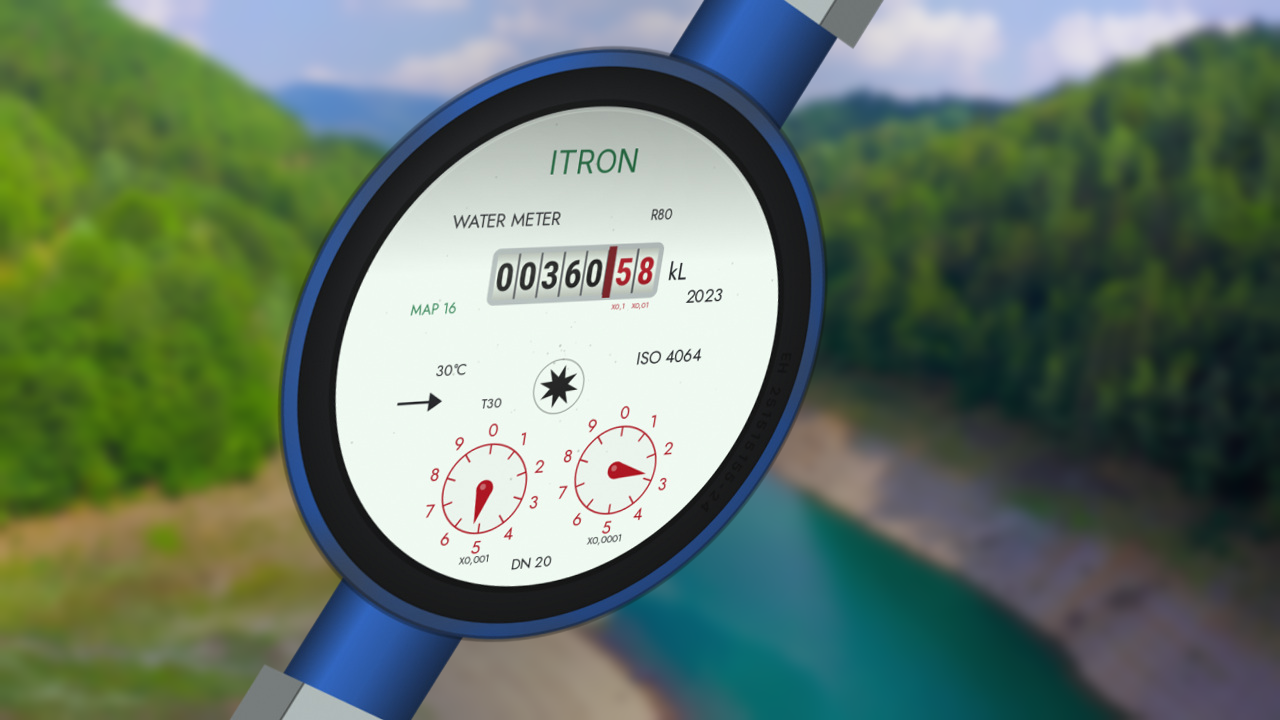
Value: kL 360.5852
